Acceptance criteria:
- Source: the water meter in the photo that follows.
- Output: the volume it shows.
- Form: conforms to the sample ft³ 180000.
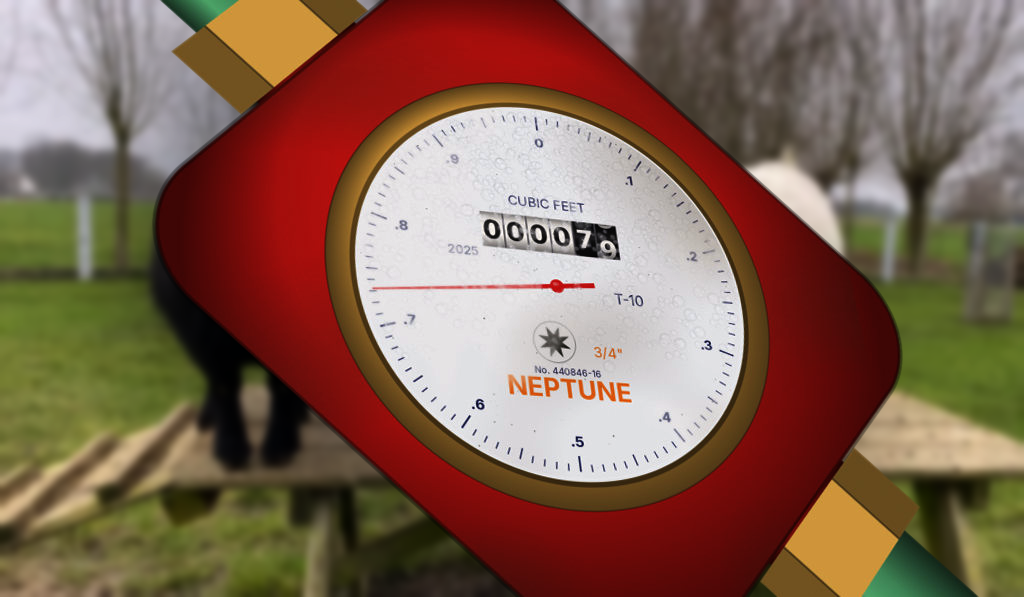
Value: ft³ 78.73
